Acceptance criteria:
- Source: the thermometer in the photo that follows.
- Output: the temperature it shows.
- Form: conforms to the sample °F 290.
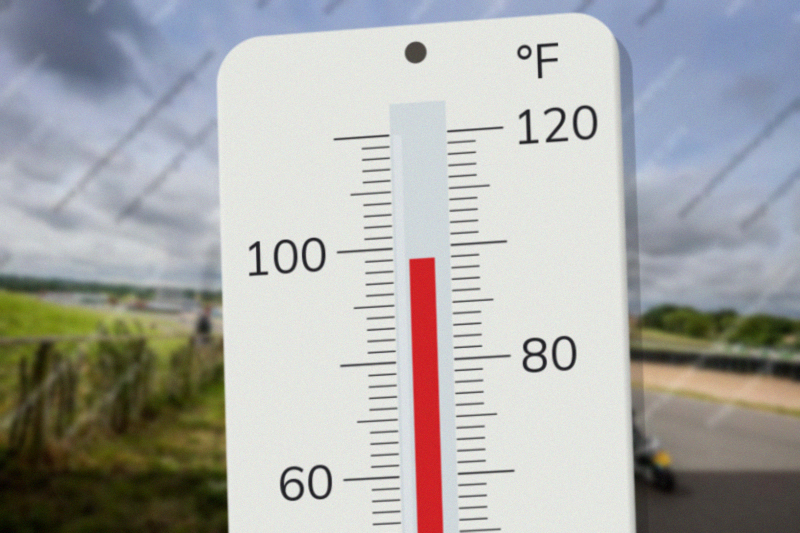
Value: °F 98
